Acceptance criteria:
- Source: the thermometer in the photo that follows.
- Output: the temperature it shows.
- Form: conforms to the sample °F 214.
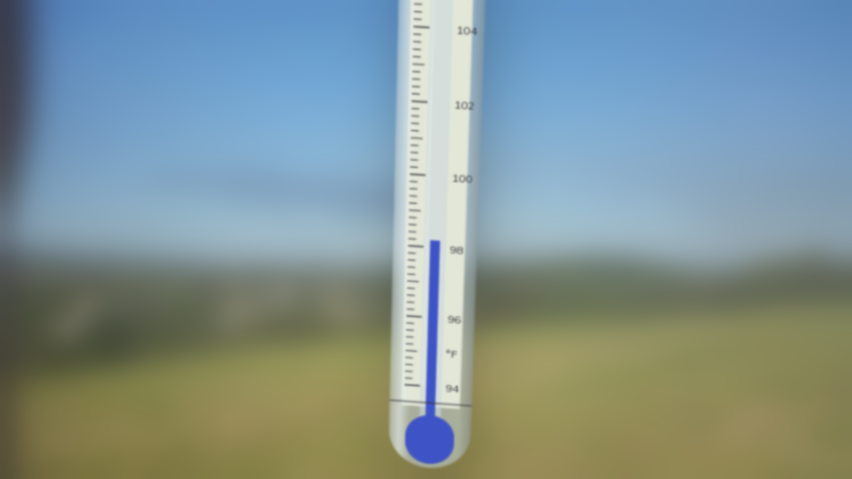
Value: °F 98.2
